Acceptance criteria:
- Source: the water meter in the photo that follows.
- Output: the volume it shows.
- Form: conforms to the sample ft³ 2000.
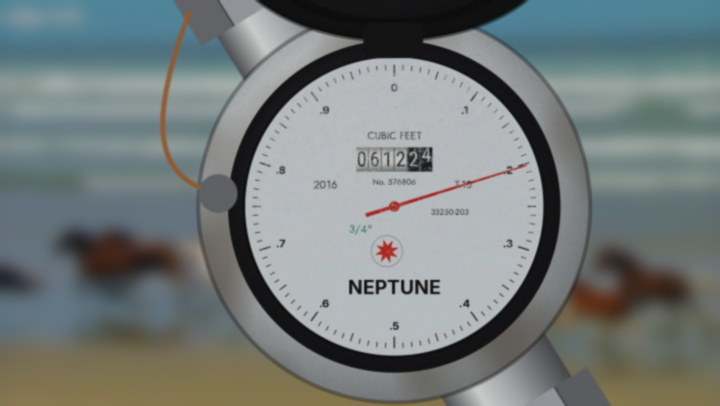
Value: ft³ 61224.20
